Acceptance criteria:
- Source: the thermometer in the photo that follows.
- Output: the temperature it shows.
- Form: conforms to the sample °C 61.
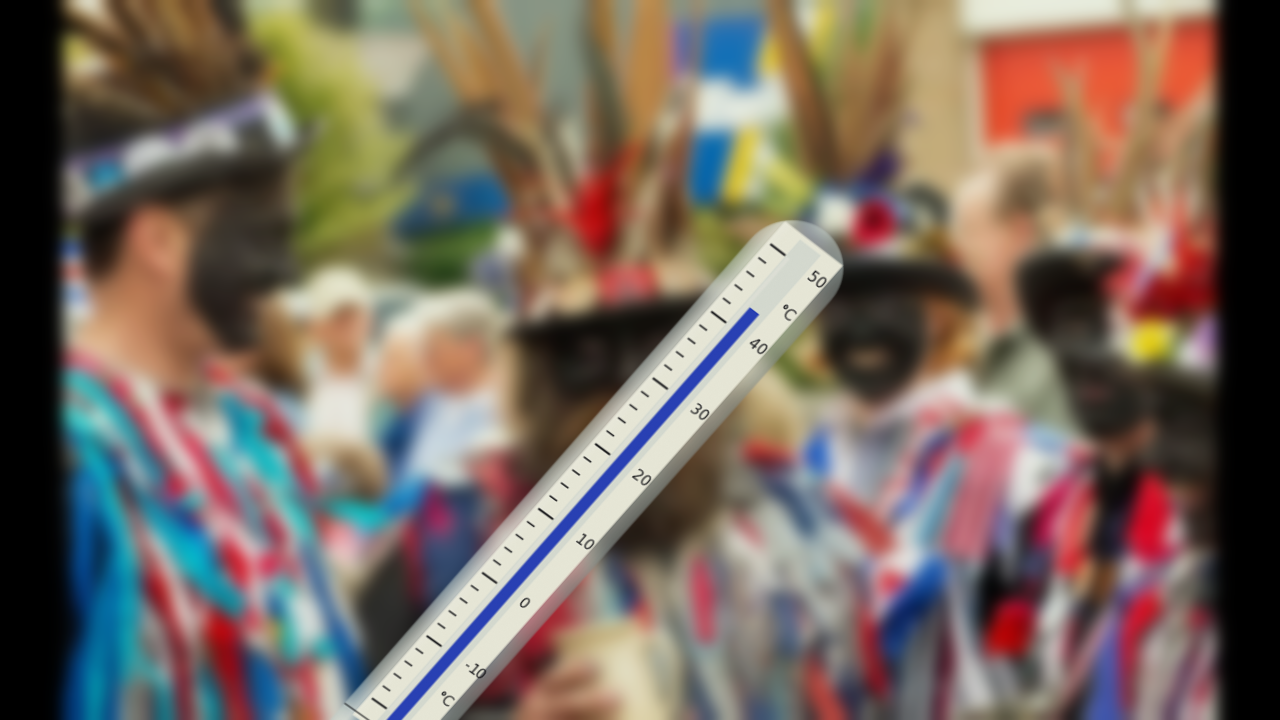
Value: °C 43
